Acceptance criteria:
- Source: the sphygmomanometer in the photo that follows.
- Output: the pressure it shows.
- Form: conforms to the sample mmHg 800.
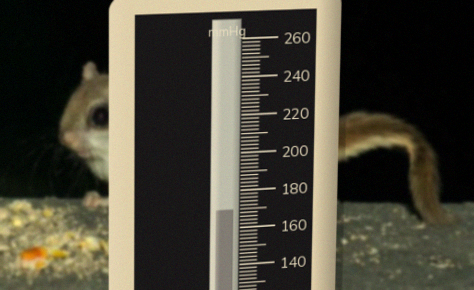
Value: mmHg 170
